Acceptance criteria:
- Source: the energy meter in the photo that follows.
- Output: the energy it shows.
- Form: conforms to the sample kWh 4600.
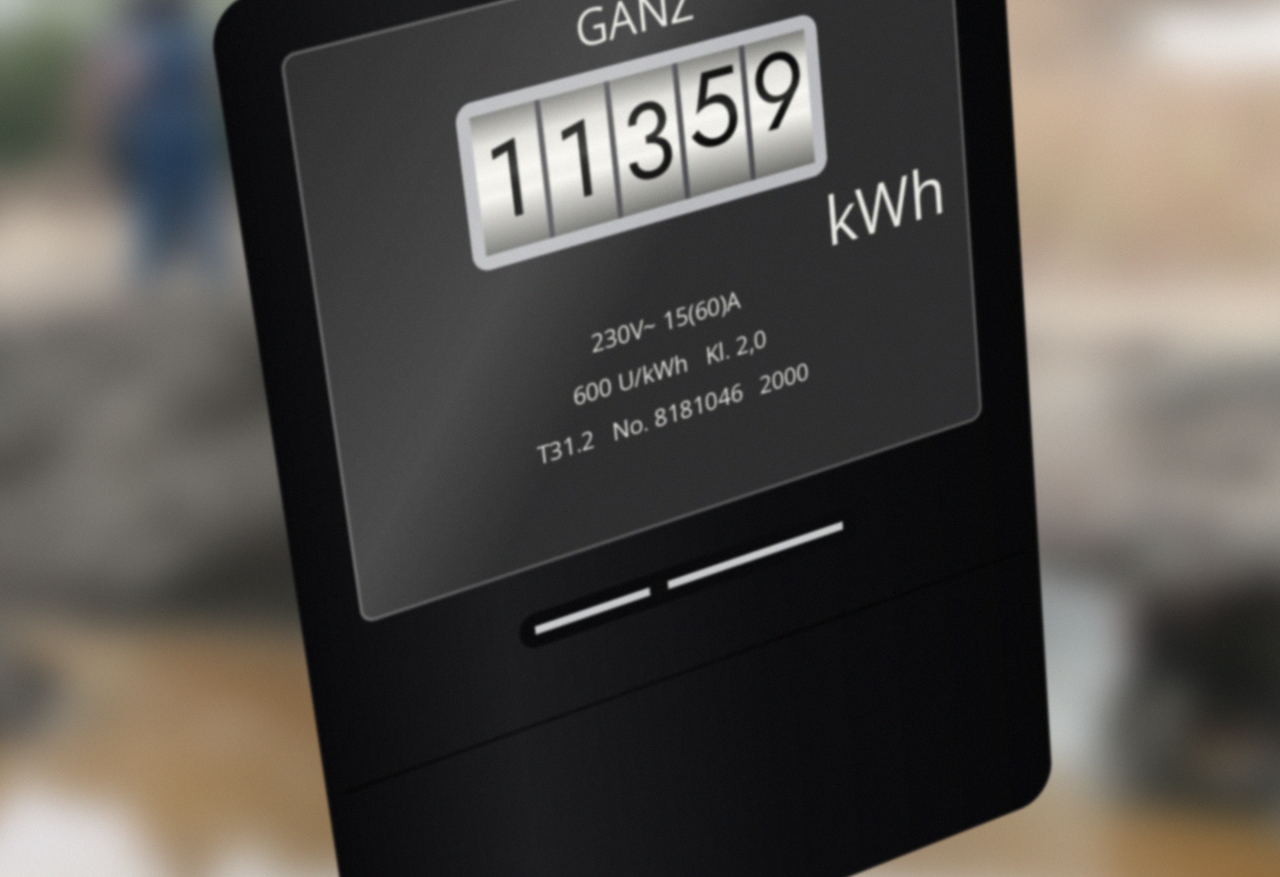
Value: kWh 11359
